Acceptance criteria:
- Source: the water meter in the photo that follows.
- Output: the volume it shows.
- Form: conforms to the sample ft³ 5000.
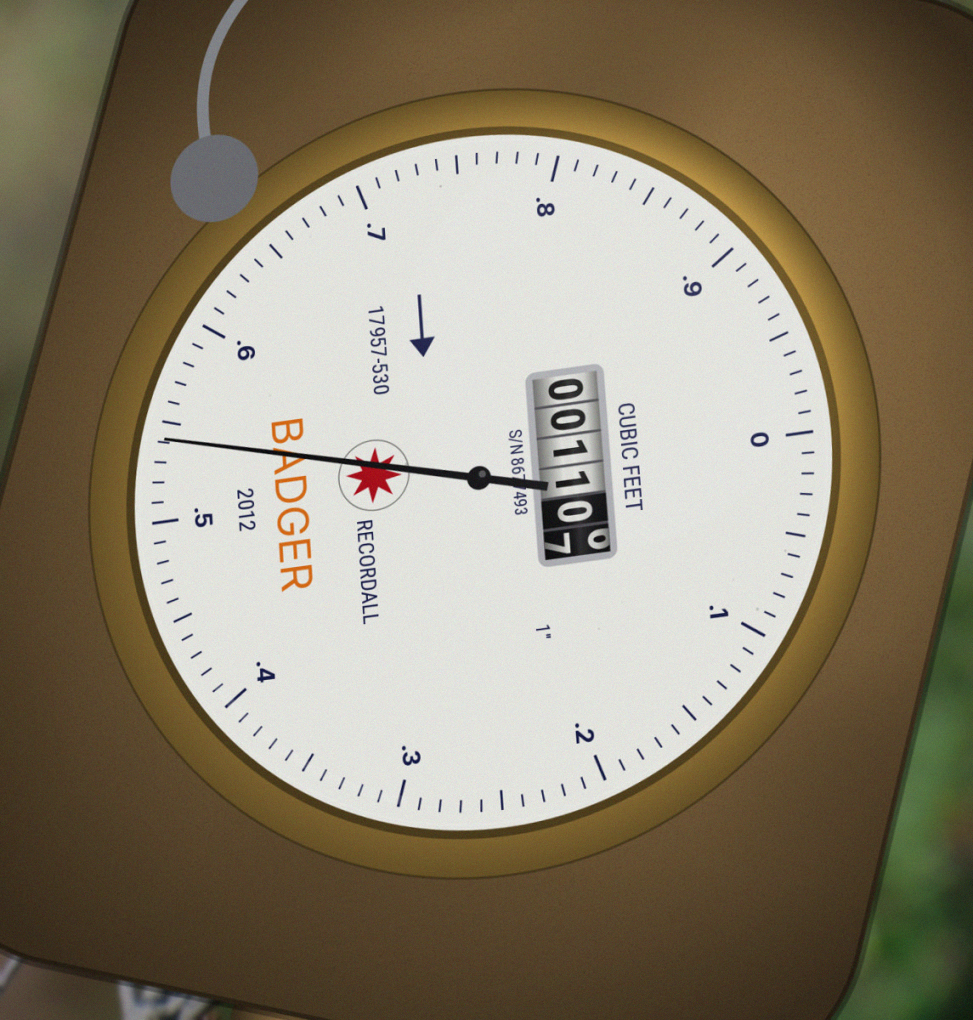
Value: ft³ 1106.54
